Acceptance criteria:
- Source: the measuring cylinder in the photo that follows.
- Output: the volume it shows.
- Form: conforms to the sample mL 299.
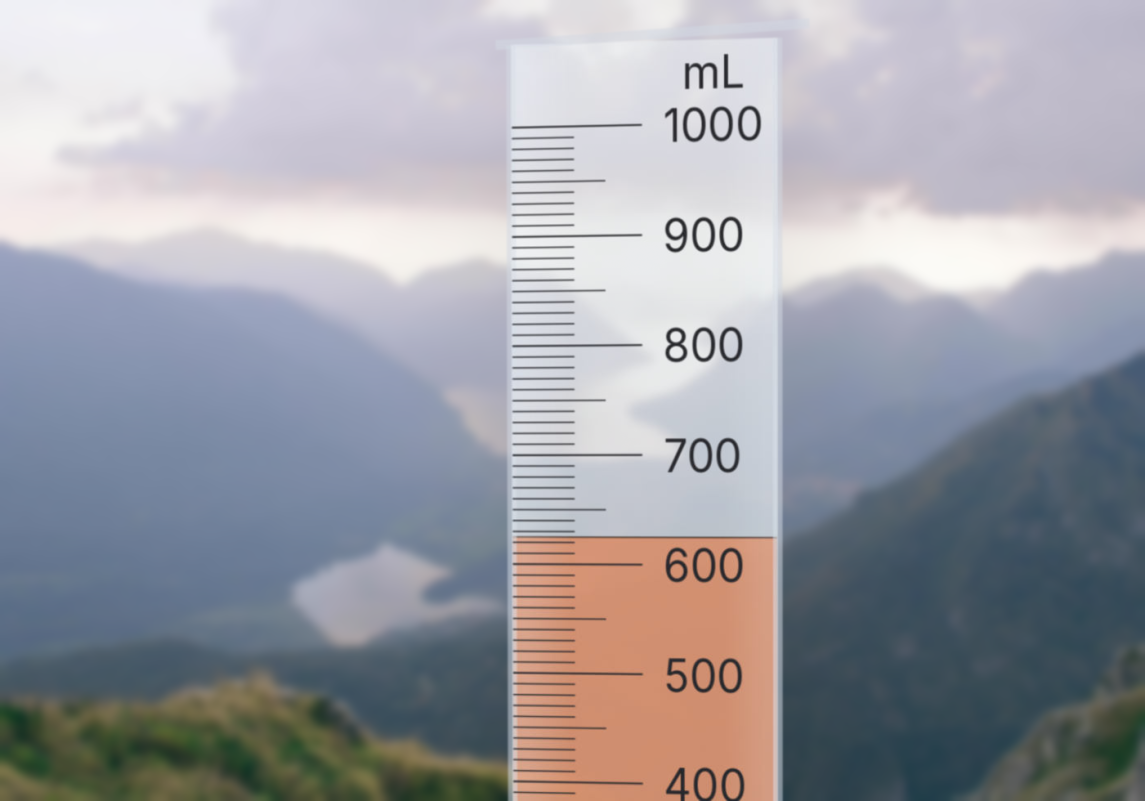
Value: mL 625
